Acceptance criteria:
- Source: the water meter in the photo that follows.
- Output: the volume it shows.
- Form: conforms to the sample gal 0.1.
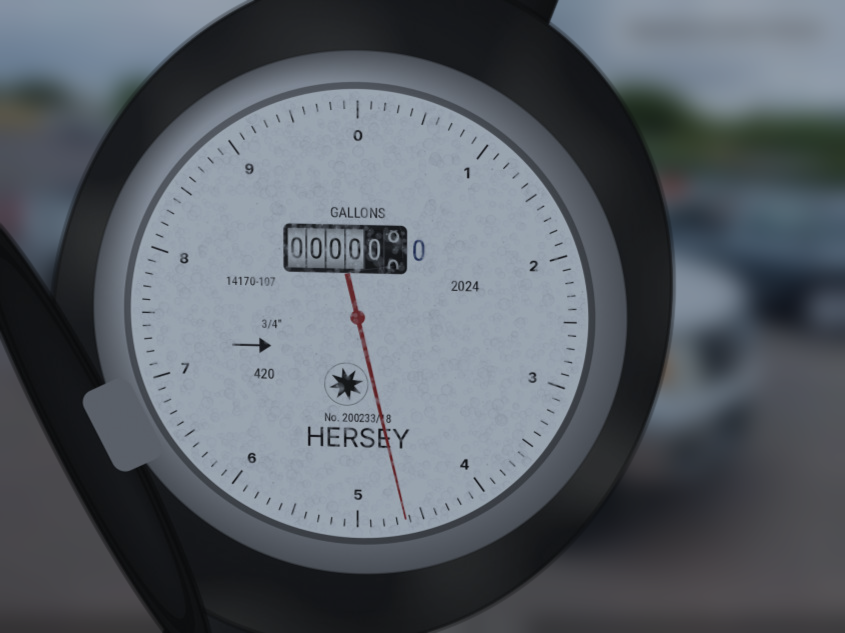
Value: gal 84.6
